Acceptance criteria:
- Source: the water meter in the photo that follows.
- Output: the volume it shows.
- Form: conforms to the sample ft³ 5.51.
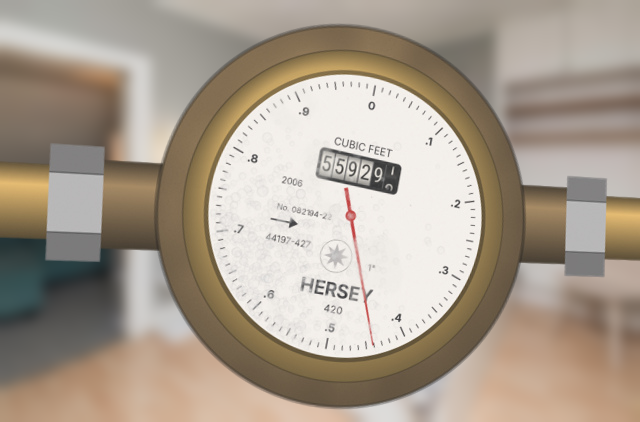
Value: ft³ 559291.44
